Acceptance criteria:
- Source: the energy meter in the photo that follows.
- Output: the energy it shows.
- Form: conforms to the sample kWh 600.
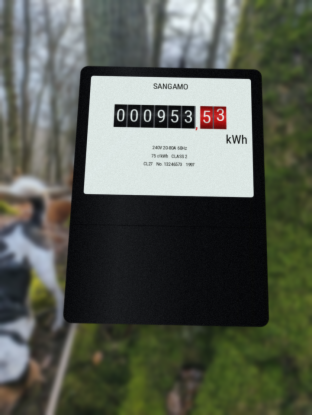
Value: kWh 953.53
